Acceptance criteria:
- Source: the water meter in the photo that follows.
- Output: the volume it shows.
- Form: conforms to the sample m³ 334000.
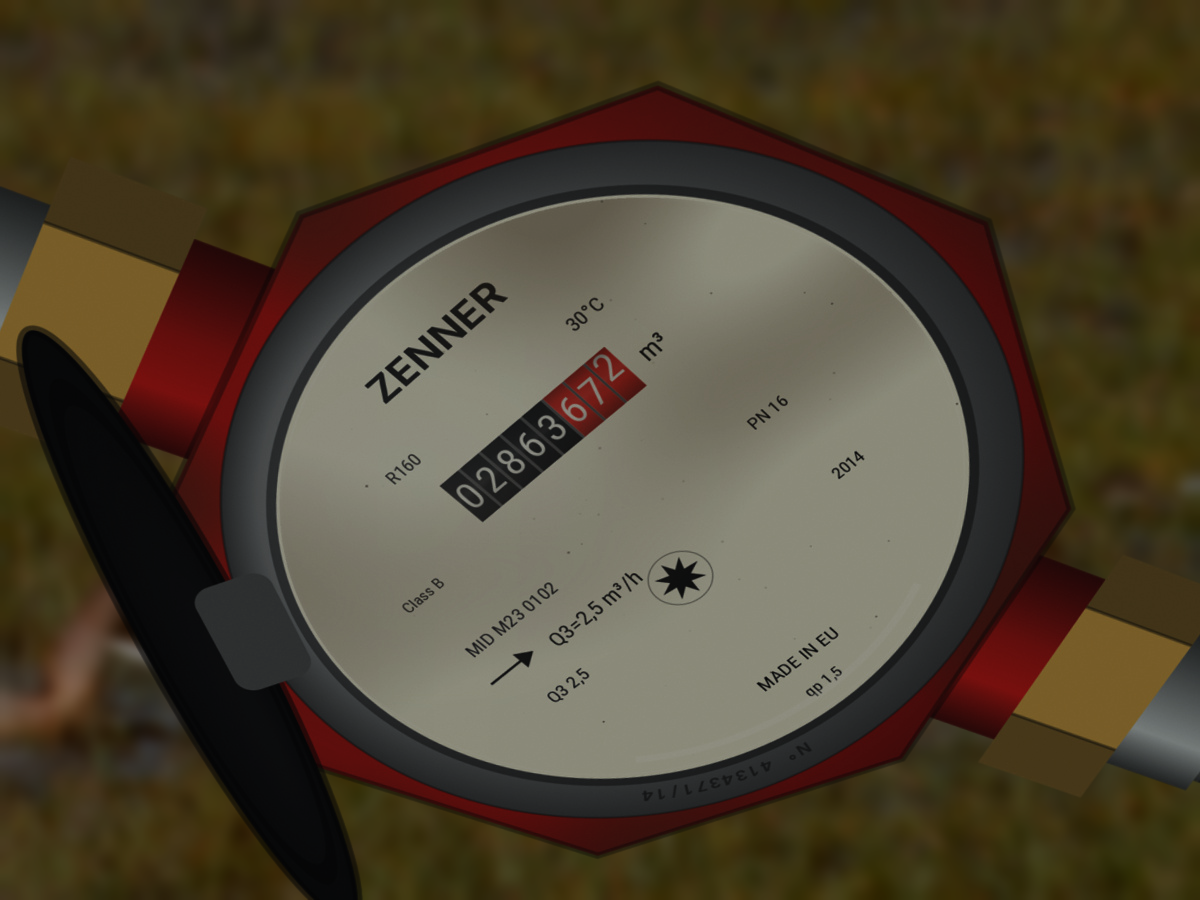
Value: m³ 2863.672
